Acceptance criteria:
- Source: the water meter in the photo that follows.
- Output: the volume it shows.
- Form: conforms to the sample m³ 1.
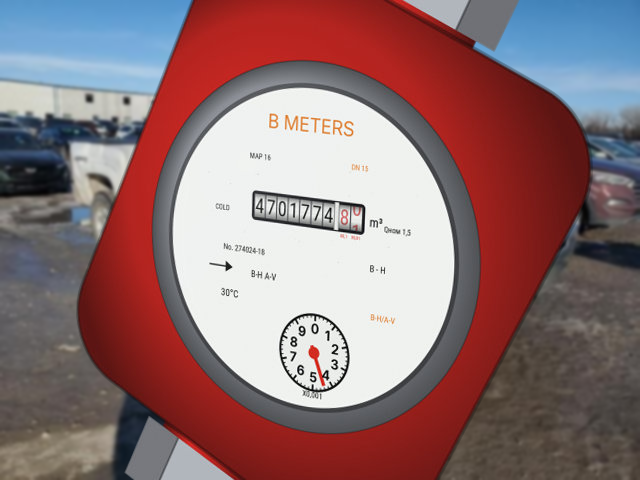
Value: m³ 4701774.804
